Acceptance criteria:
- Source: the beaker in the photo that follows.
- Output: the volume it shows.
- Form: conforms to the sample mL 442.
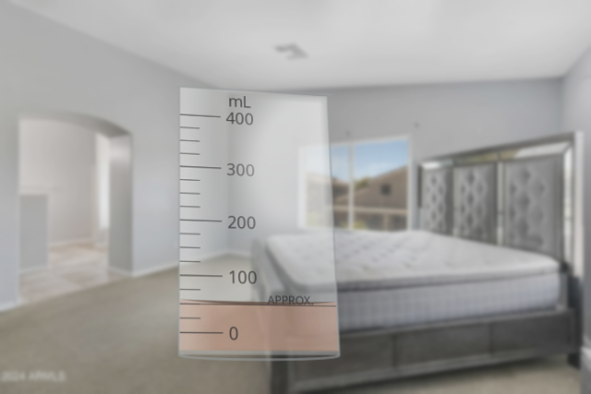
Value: mL 50
